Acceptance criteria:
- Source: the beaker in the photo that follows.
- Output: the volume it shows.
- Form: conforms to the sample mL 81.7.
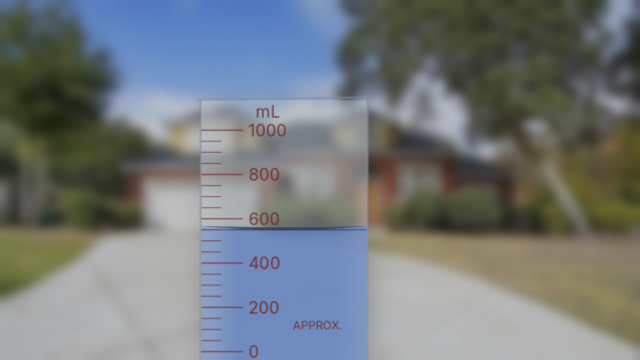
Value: mL 550
